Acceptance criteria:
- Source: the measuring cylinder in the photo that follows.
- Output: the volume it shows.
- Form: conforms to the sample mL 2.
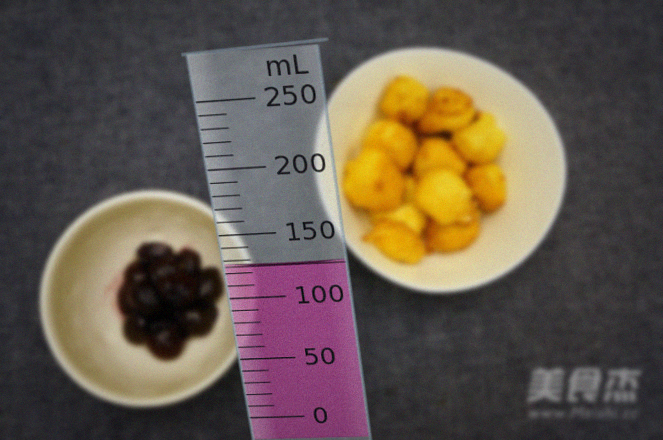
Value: mL 125
